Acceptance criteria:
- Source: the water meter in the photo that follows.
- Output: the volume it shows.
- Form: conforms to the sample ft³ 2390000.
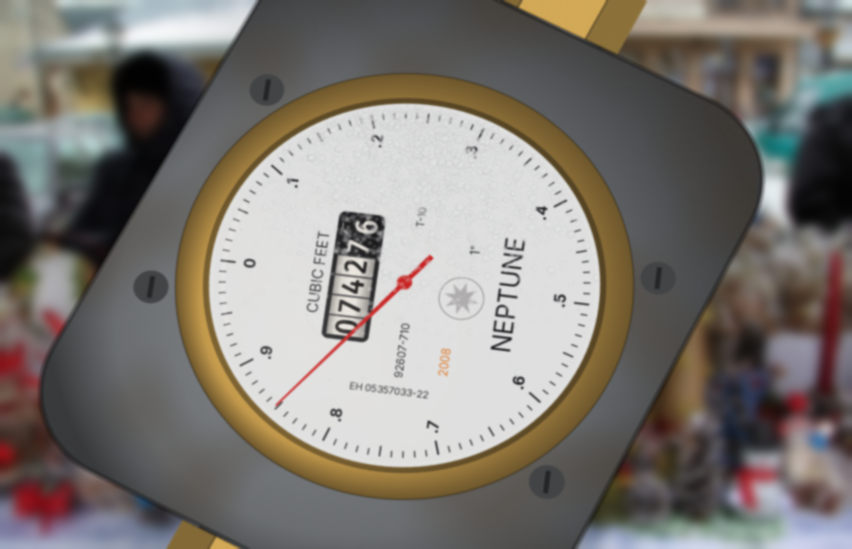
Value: ft³ 74275.85
